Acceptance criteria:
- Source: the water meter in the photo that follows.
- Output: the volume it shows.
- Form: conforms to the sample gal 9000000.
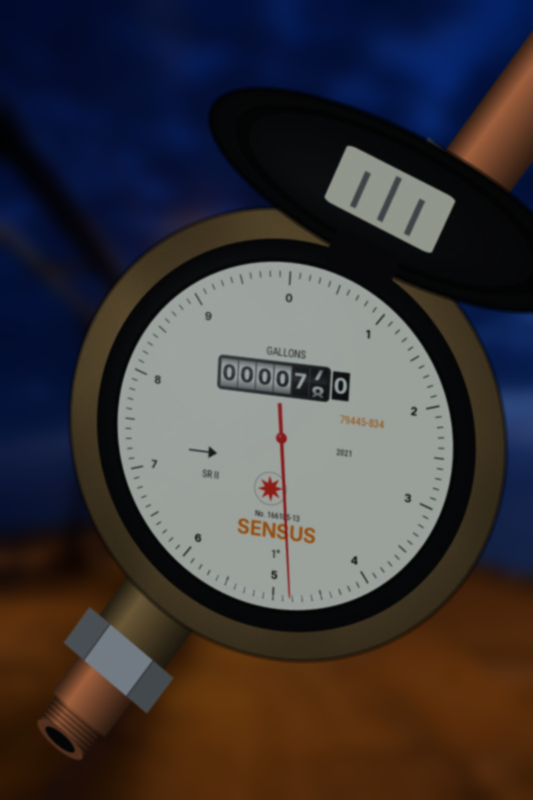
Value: gal 774.8
